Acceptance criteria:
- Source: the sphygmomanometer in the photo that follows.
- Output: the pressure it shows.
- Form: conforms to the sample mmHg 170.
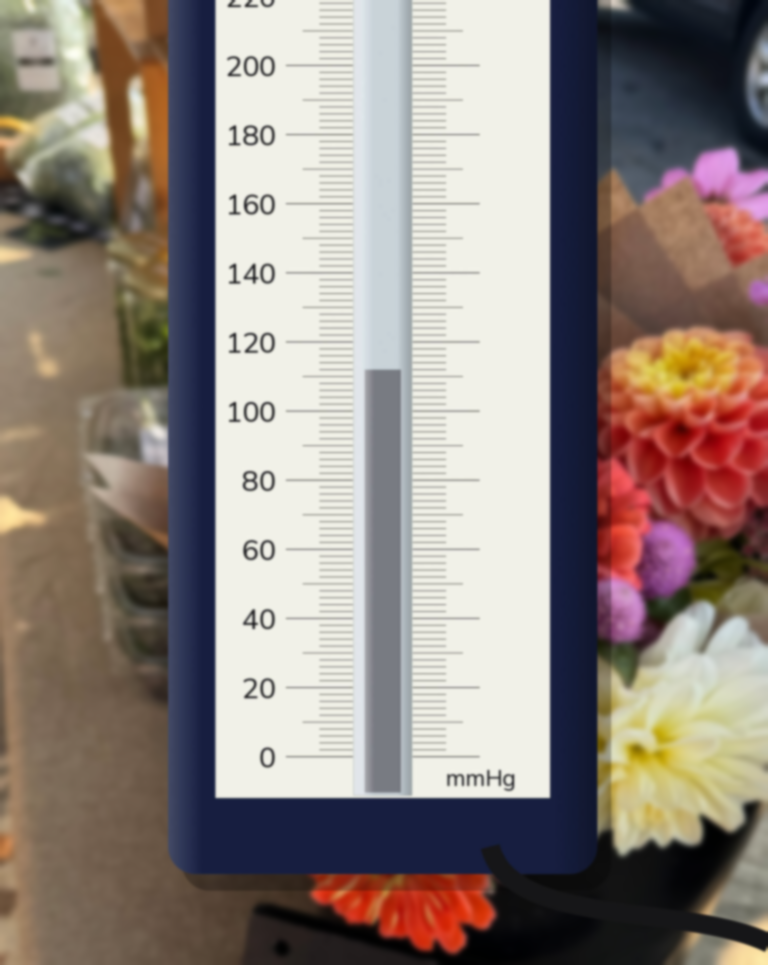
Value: mmHg 112
